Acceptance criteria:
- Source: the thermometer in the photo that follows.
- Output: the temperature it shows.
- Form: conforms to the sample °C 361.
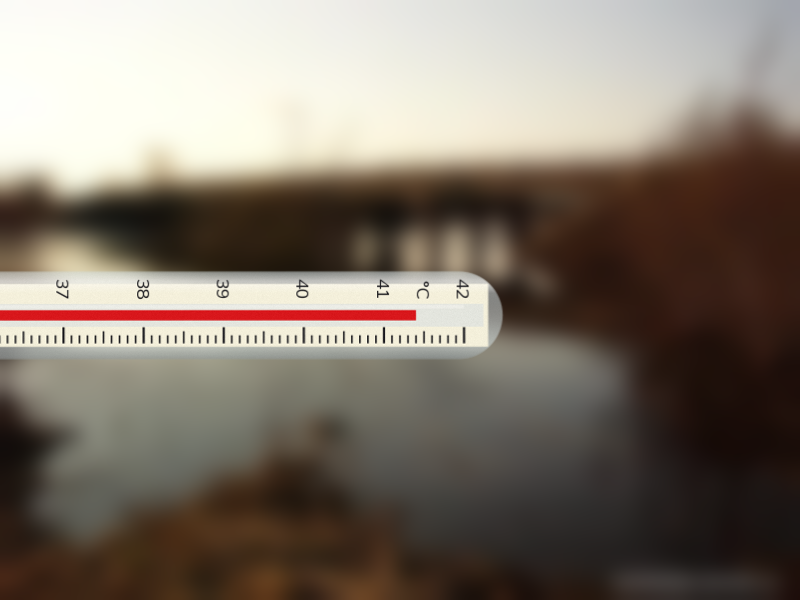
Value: °C 41.4
